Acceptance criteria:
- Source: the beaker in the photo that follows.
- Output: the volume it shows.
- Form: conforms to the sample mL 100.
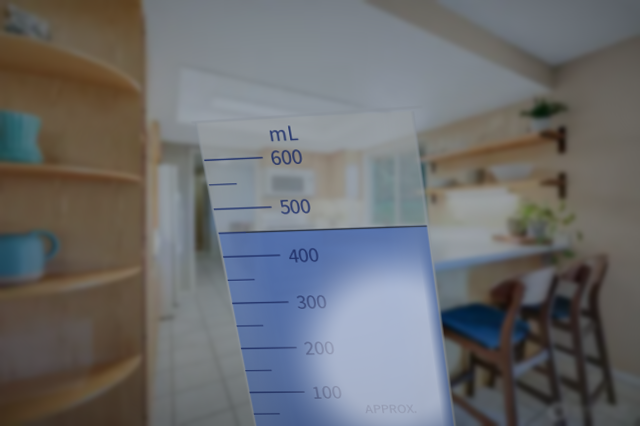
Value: mL 450
